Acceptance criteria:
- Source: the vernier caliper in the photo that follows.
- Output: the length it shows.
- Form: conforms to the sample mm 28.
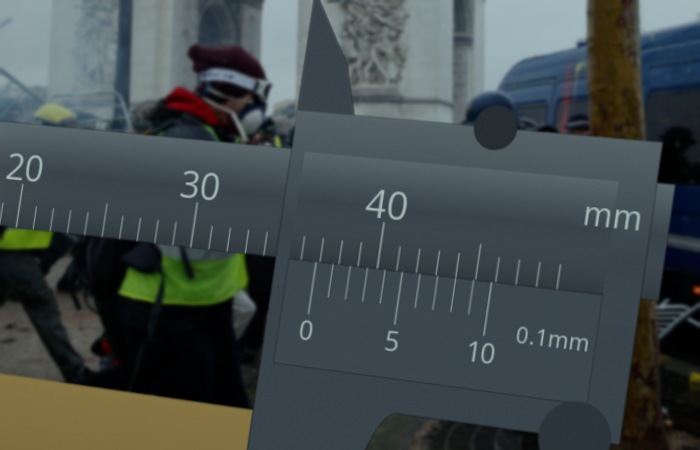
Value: mm 36.8
